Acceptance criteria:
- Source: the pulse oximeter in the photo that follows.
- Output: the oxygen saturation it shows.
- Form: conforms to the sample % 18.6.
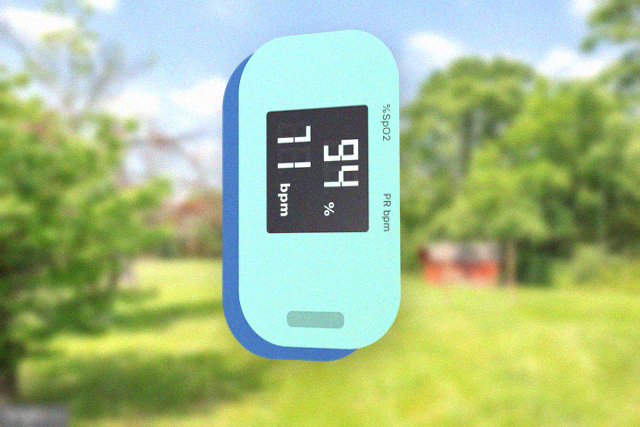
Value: % 94
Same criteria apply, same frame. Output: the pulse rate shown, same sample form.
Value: bpm 71
